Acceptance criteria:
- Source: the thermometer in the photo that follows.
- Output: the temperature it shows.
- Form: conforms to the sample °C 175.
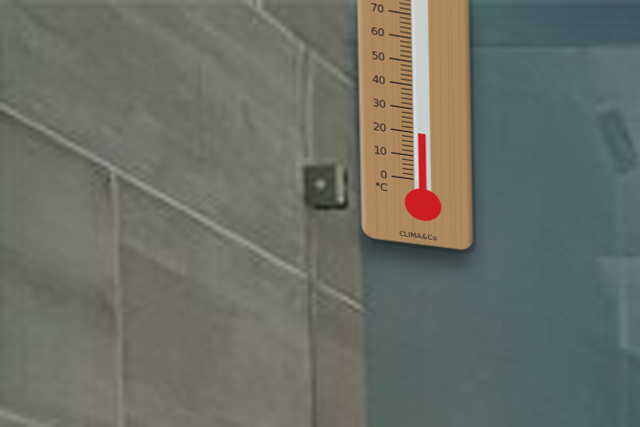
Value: °C 20
